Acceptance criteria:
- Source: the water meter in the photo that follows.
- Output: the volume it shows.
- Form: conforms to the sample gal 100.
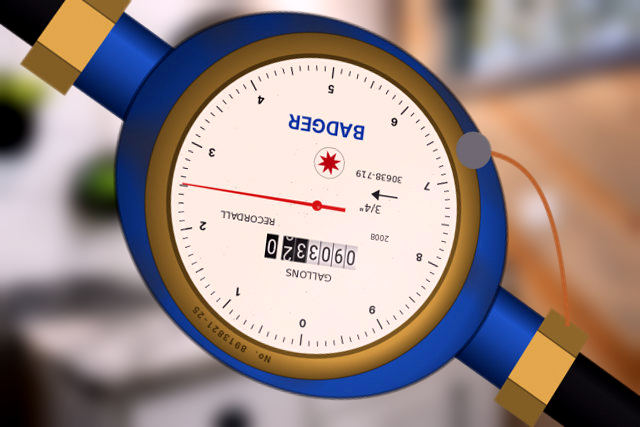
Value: gal 903322.5
